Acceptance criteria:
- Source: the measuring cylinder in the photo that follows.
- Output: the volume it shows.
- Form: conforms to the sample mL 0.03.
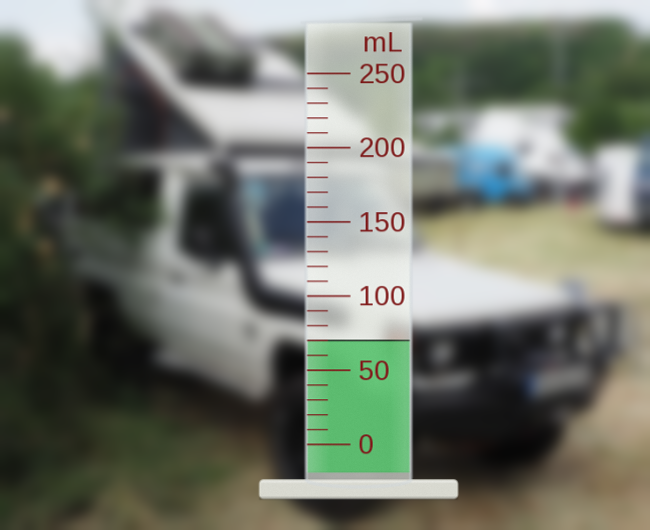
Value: mL 70
